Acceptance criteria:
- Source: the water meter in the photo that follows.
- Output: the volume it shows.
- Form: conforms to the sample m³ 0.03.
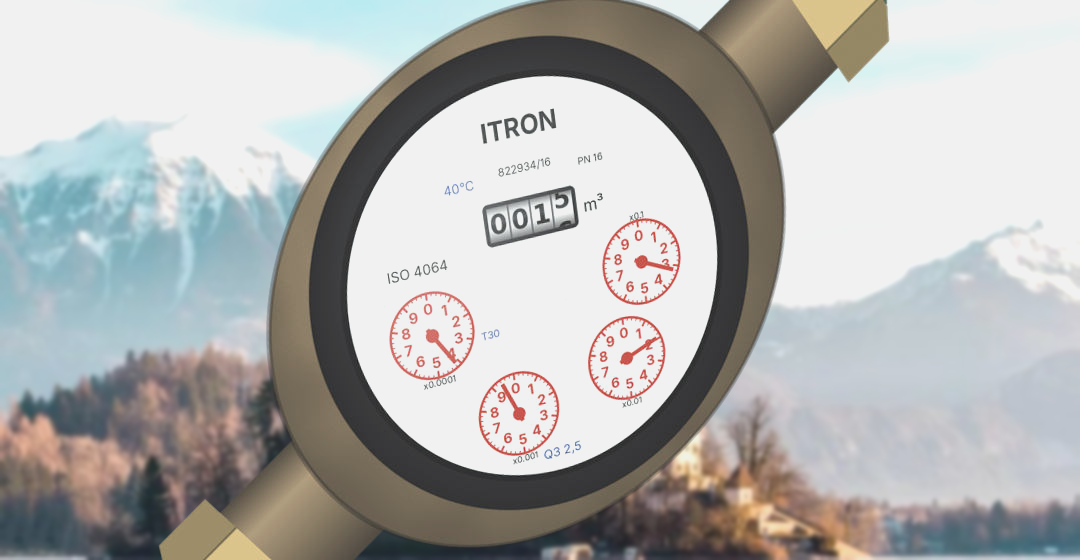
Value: m³ 15.3194
